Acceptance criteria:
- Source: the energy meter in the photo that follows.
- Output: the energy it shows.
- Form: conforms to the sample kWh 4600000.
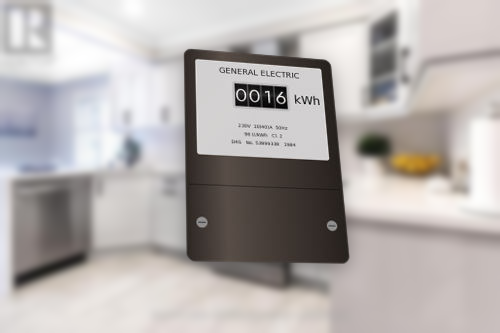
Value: kWh 16
